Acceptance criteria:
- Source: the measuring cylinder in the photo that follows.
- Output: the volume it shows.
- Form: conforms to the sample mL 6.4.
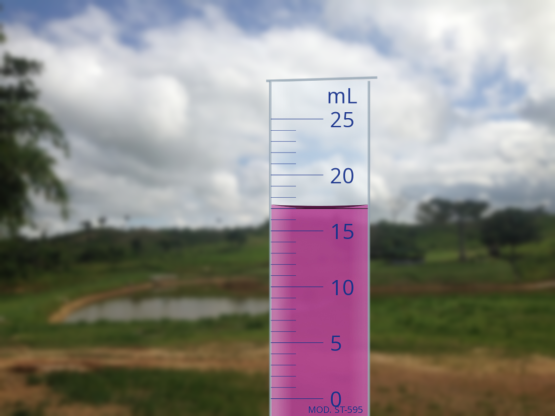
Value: mL 17
